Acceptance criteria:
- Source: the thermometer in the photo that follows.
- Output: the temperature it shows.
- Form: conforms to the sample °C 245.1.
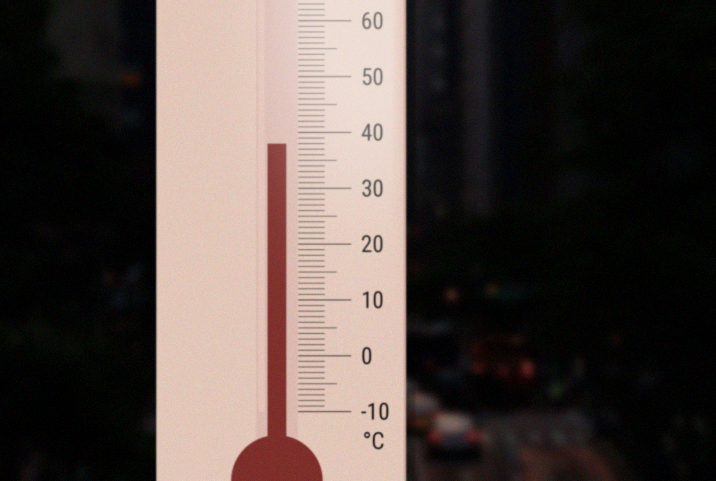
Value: °C 38
